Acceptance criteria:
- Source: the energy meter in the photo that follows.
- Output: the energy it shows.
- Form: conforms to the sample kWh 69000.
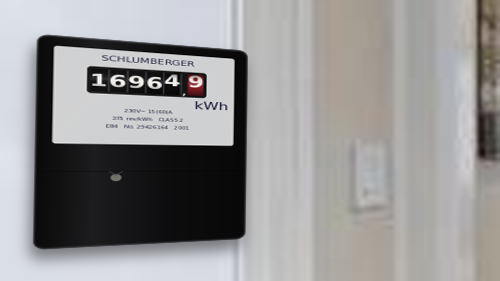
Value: kWh 16964.9
